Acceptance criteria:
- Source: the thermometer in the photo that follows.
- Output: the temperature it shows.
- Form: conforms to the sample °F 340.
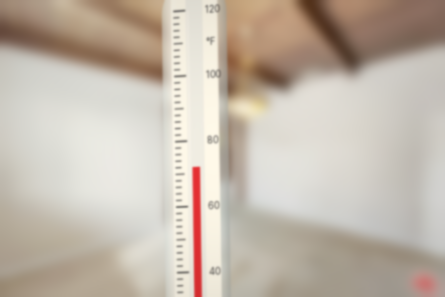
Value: °F 72
